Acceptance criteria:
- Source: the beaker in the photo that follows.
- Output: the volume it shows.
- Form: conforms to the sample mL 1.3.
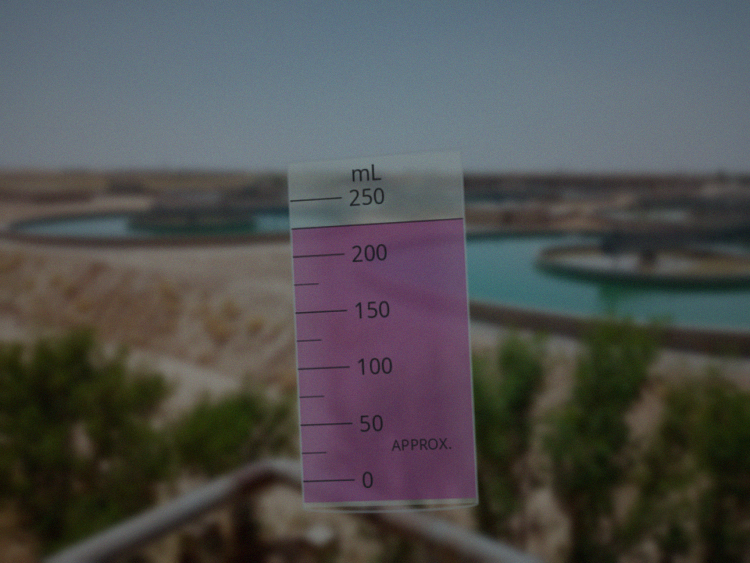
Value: mL 225
